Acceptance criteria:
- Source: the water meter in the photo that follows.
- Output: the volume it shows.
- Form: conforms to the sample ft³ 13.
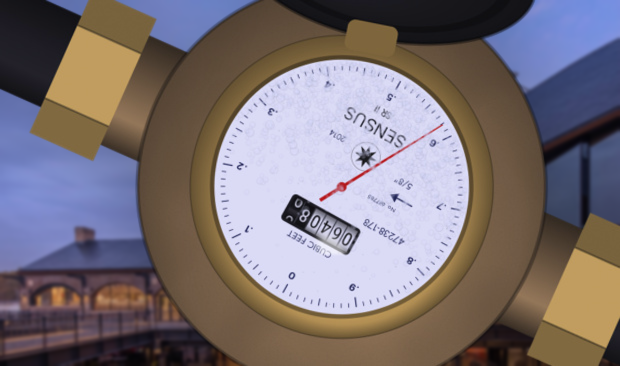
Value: ft³ 64088.58
